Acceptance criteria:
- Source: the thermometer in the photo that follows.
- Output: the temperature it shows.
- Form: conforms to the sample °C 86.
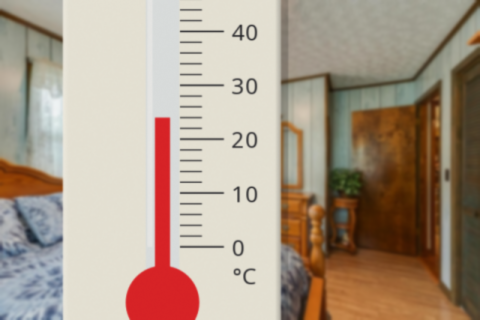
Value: °C 24
